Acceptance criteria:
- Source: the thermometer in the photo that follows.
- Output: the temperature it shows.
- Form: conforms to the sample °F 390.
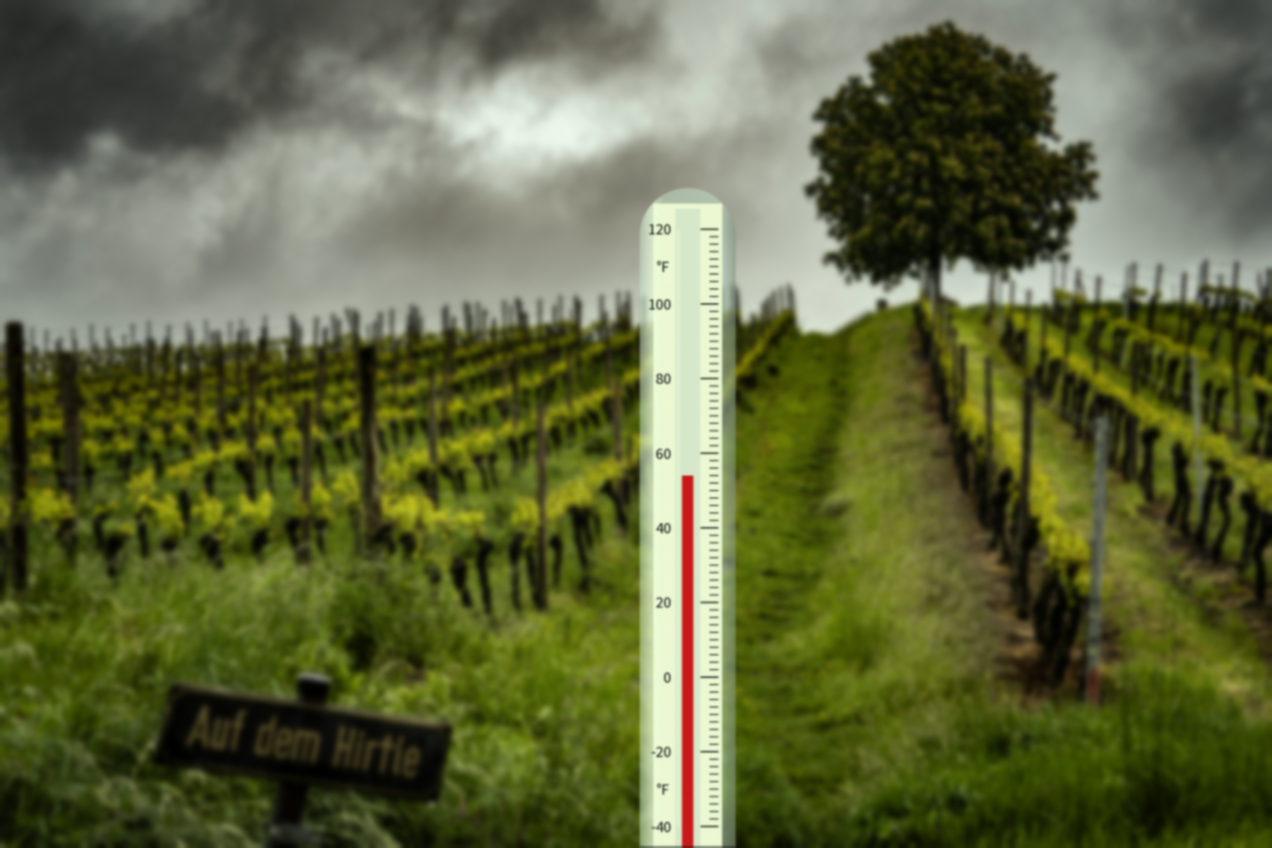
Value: °F 54
